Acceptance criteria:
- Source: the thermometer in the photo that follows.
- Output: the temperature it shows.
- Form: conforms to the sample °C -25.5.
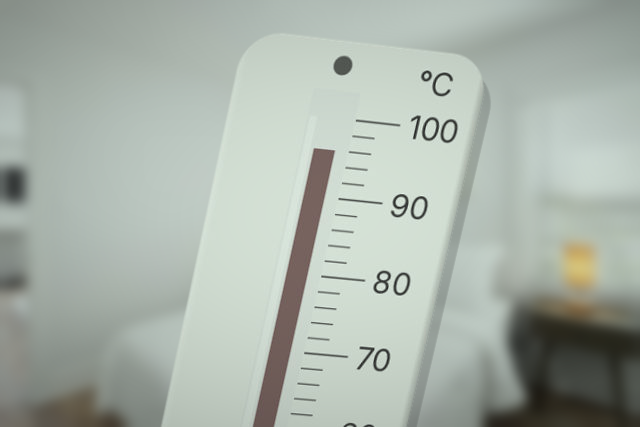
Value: °C 96
